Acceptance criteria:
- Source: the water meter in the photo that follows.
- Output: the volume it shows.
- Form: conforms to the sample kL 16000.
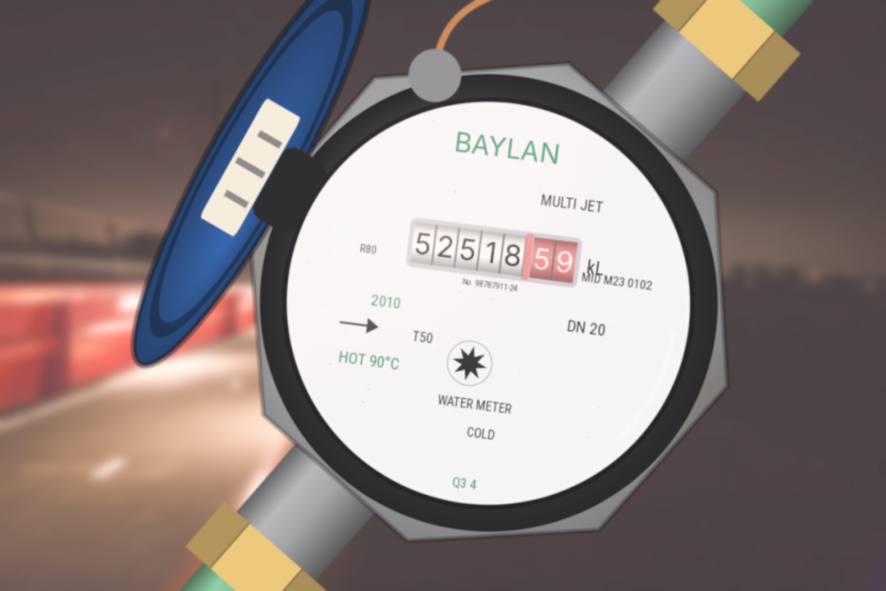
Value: kL 52518.59
